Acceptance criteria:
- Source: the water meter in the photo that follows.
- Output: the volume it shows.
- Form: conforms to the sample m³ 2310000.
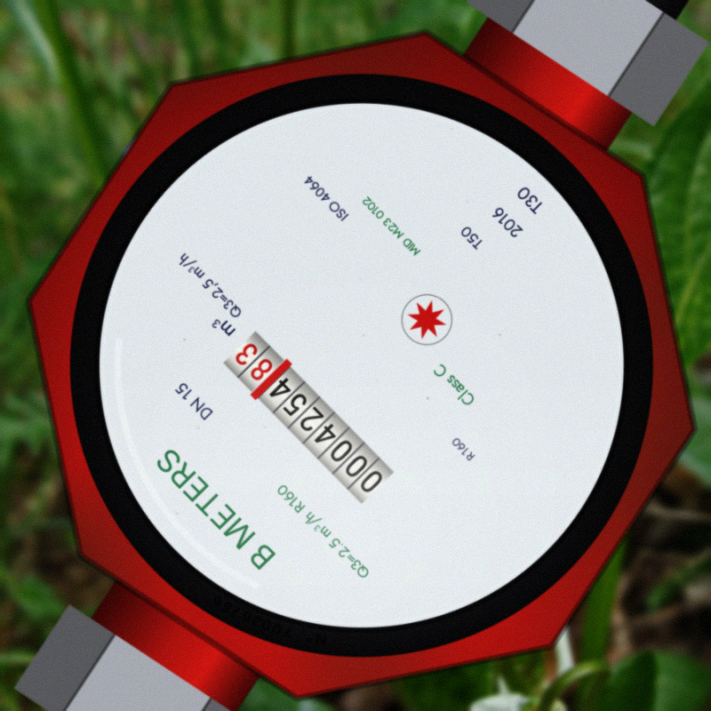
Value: m³ 4254.83
